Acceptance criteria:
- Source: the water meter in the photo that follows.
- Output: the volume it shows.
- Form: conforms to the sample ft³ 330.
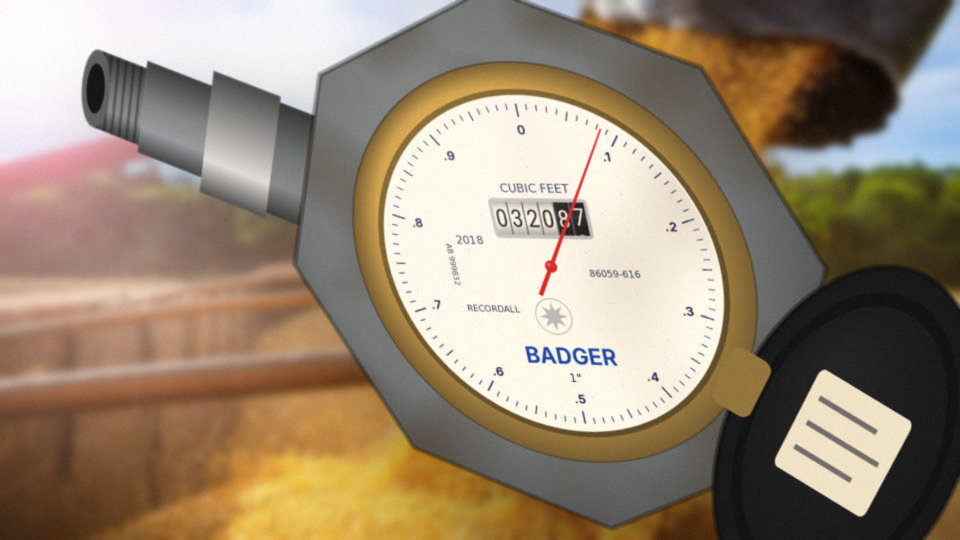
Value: ft³ 32087.08
